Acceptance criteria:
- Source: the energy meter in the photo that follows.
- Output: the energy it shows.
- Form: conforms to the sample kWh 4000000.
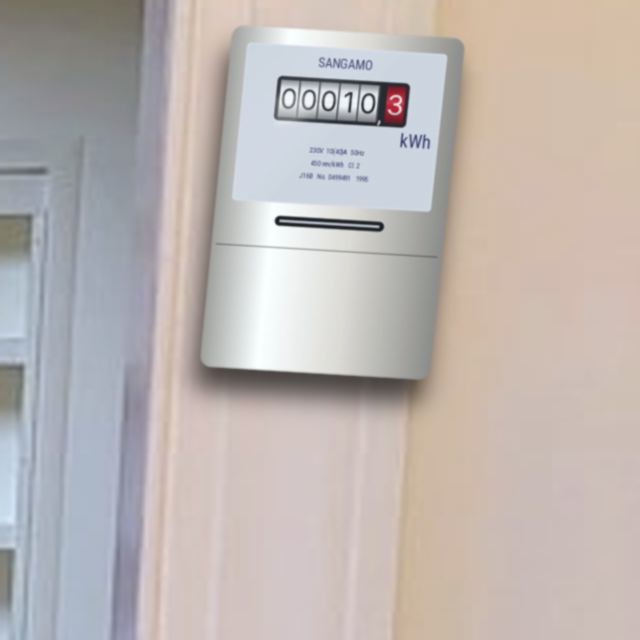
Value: kWh 10.3
